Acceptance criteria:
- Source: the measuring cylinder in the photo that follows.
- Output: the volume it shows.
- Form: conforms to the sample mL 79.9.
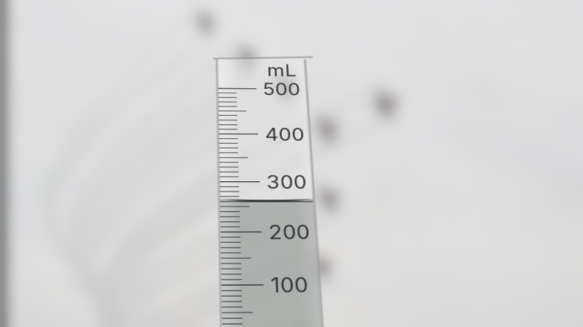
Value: mL 260
